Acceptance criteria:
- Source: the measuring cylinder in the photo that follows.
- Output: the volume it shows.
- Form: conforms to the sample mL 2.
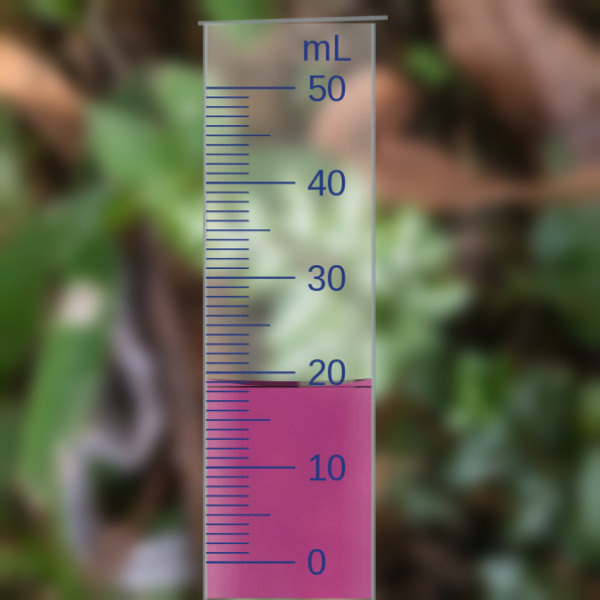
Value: mL 18.5
